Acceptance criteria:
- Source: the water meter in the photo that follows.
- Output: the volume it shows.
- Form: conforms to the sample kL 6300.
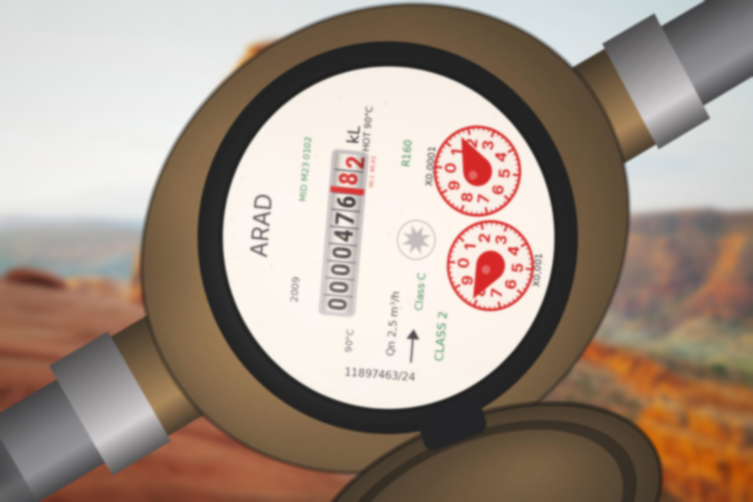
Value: kL 476.8181
